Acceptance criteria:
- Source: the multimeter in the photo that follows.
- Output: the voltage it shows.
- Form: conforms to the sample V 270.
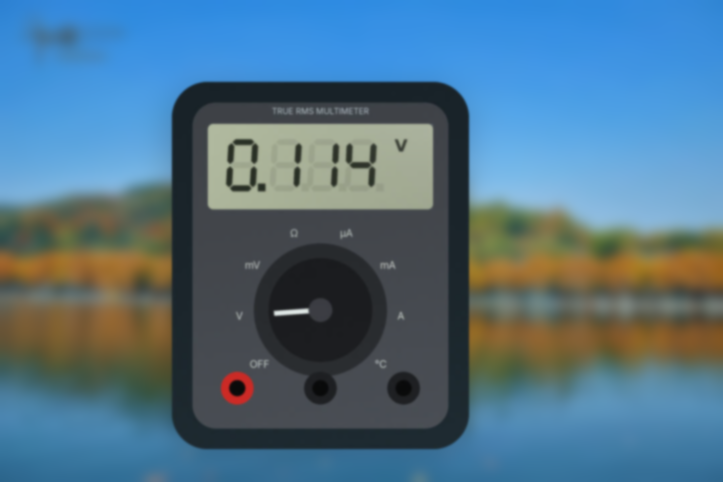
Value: V 0.114
